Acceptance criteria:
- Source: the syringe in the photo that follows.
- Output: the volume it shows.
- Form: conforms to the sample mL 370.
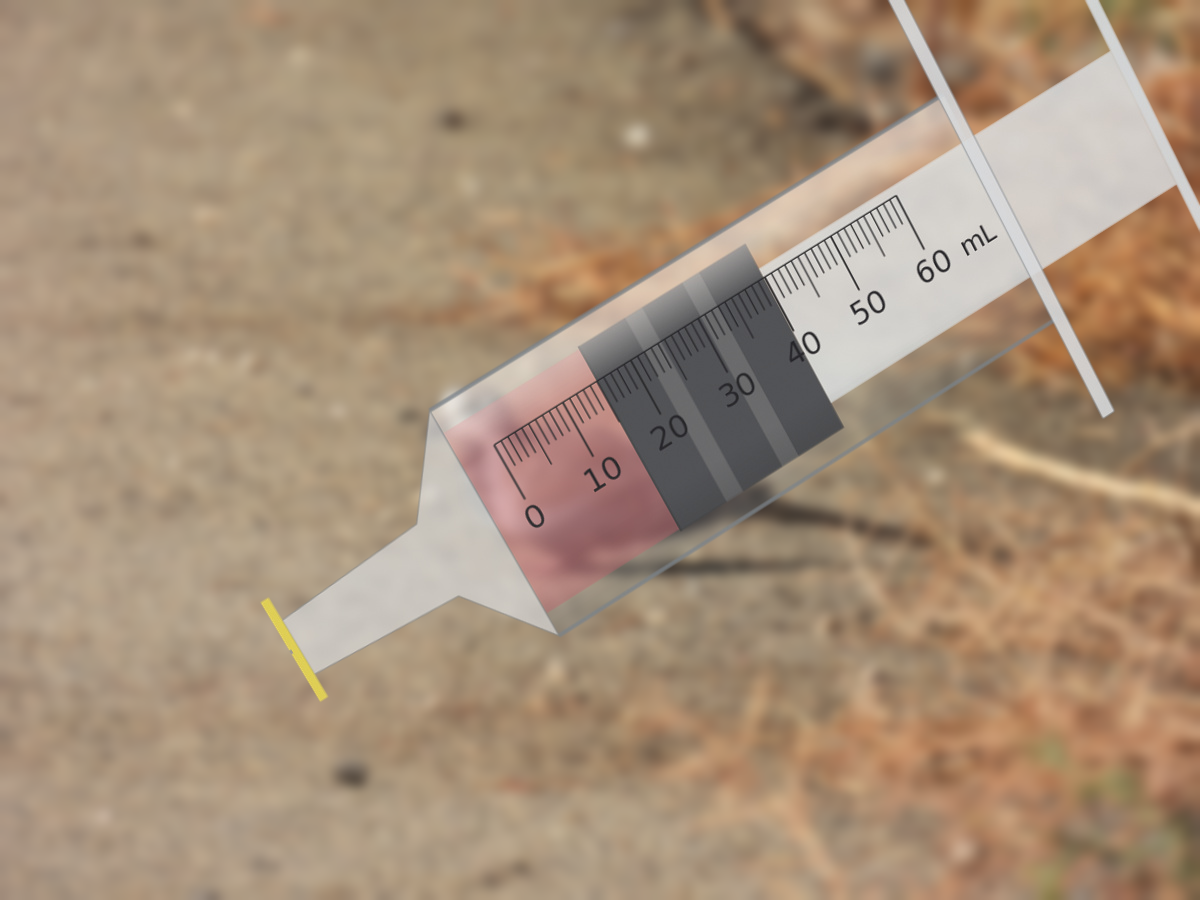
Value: mL 15
